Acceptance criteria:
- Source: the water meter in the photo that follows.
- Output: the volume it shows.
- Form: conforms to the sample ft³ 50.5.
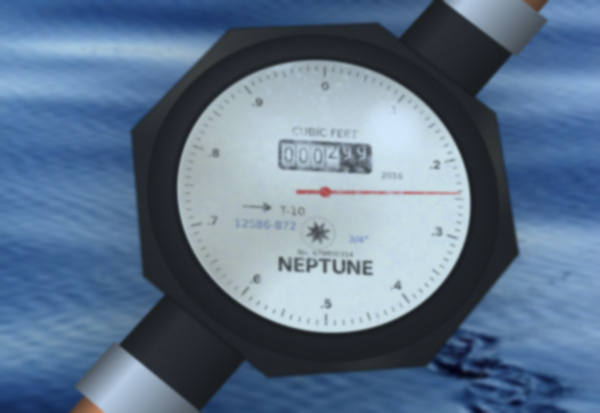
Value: ft³ 299.24
